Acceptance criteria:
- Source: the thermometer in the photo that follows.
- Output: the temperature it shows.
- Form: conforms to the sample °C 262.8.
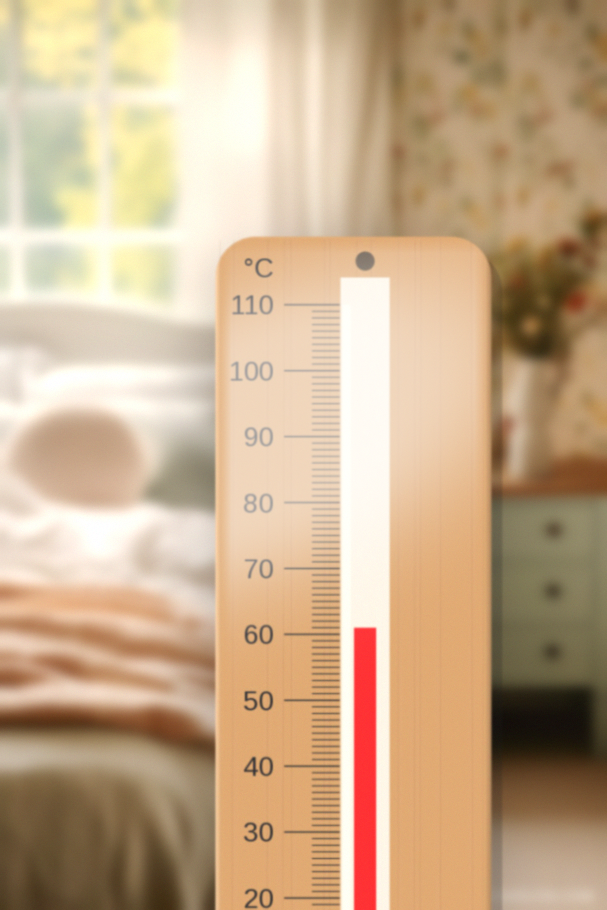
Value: °C 61
